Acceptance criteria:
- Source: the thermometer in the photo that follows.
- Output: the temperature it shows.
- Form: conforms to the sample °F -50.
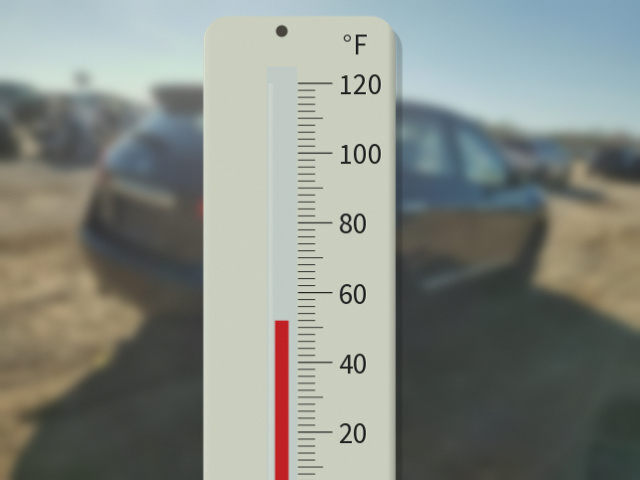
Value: °F 52
